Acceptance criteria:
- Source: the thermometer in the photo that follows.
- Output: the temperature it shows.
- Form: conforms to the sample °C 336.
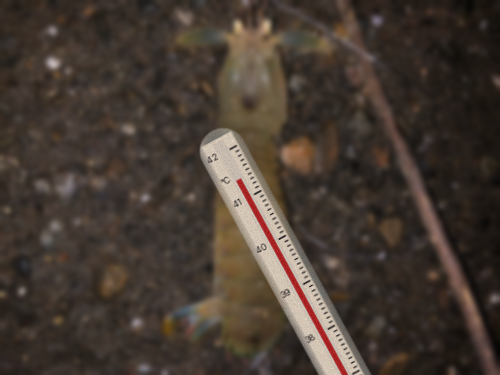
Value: °C 41.4
